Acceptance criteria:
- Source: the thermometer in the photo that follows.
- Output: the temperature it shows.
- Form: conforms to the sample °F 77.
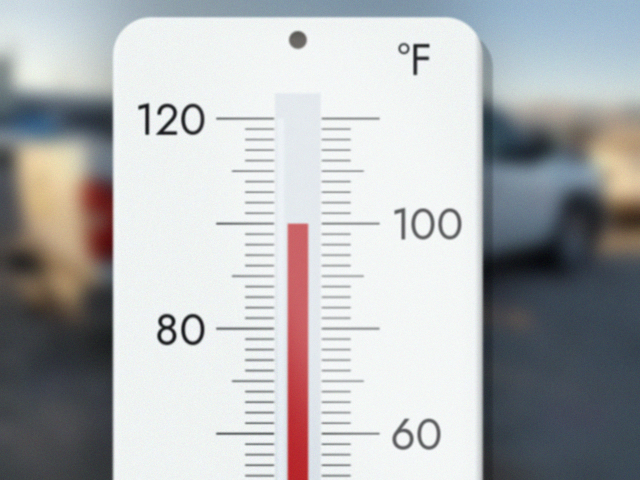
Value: °F 100
